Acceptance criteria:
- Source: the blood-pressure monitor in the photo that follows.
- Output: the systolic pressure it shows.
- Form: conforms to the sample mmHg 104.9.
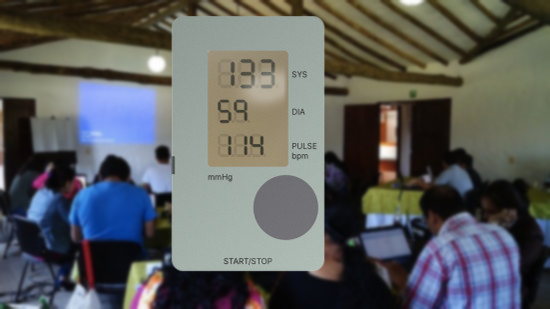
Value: mmHg 133
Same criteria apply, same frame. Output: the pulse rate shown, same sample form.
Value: bpm 114
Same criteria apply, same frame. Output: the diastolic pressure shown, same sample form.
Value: mmHg 59
